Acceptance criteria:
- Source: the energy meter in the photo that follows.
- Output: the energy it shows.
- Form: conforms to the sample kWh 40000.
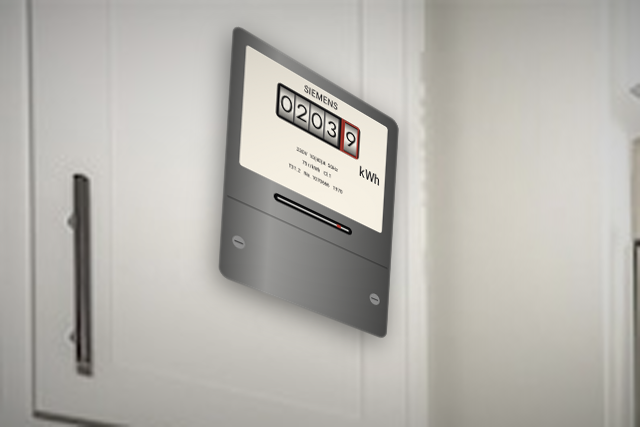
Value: kWh 203.9
